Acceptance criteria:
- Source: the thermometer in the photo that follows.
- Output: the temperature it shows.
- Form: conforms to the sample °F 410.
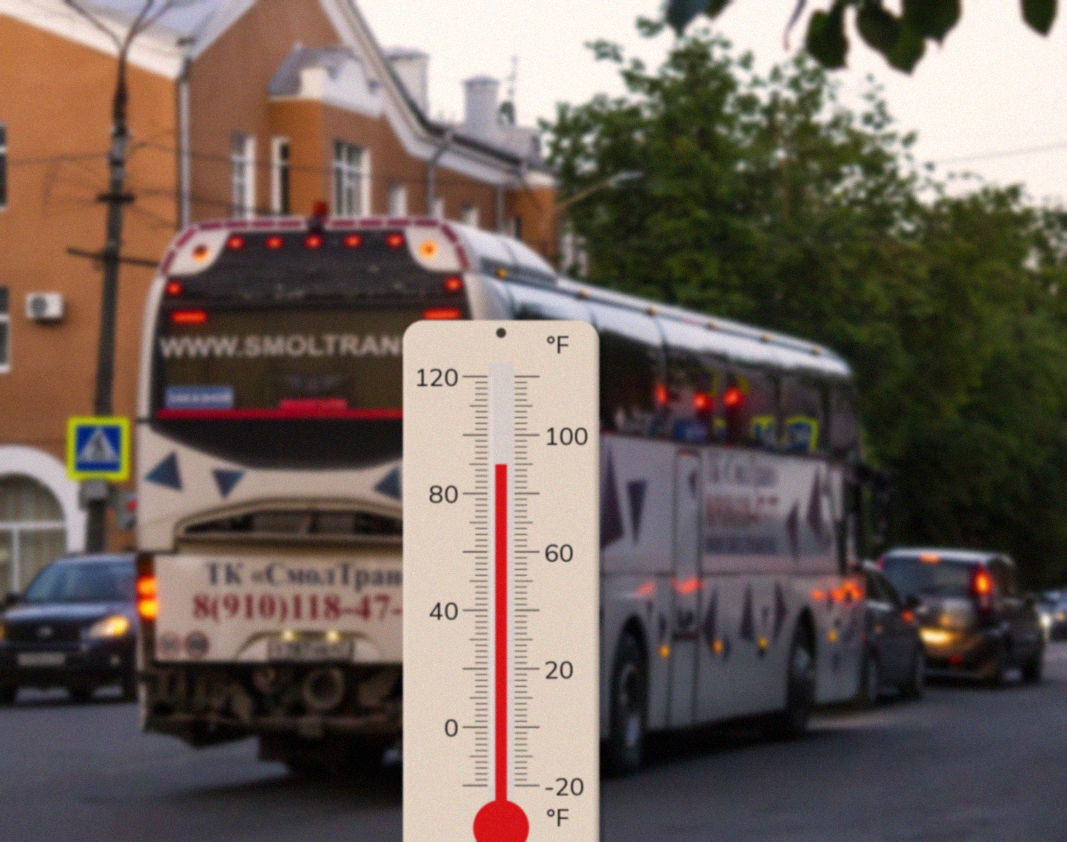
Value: °F 90
